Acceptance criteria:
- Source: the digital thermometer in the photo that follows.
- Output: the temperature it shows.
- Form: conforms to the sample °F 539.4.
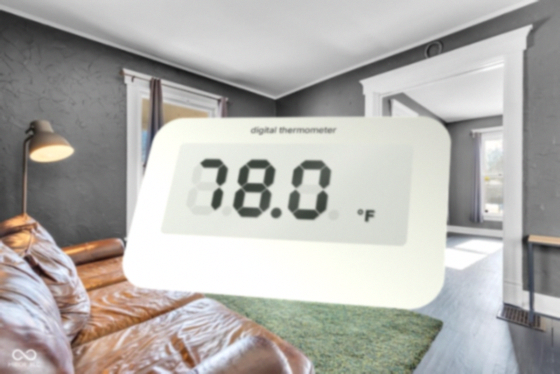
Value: °F 78.0
